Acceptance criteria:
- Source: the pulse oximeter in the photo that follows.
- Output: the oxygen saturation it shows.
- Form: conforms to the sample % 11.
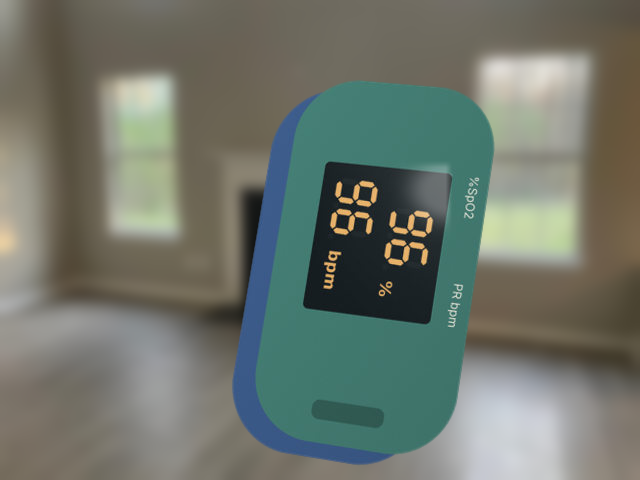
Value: % 96
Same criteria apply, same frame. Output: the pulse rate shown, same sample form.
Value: bpm 96
